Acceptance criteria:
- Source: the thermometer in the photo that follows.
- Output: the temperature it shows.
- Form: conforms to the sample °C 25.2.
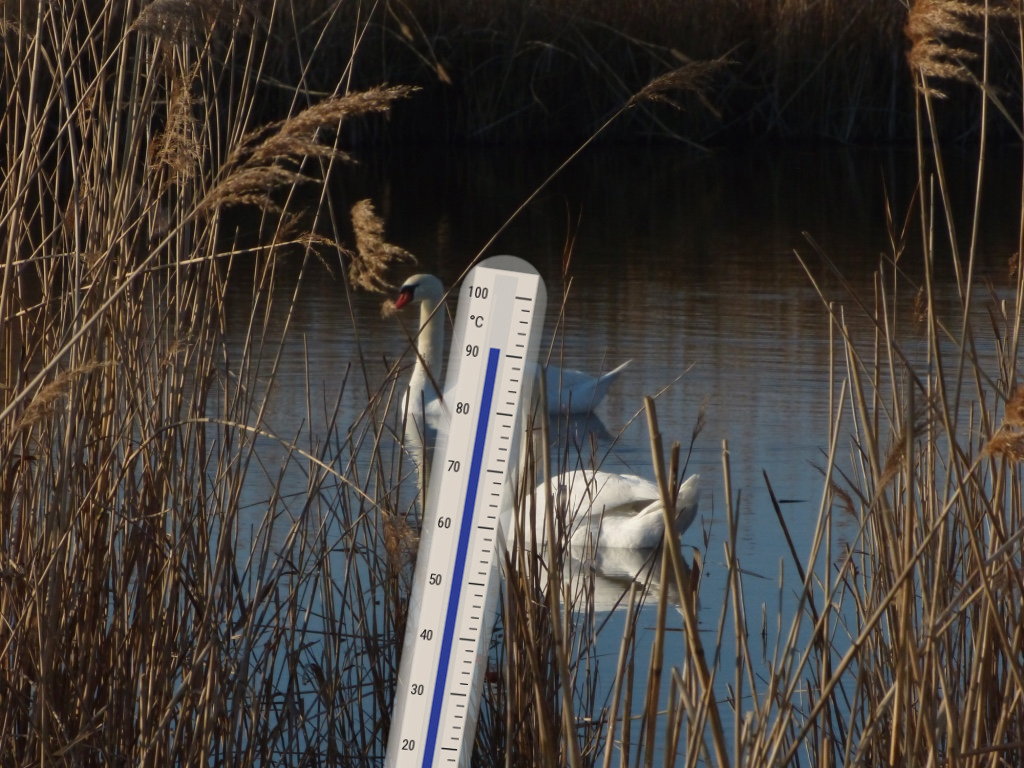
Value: °C 91
